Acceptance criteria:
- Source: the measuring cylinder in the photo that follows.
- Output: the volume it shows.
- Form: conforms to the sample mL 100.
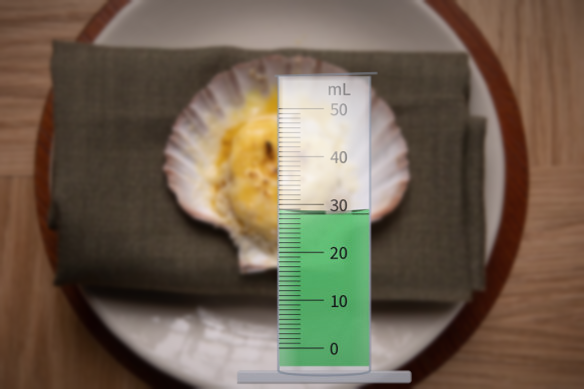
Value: mL 28
